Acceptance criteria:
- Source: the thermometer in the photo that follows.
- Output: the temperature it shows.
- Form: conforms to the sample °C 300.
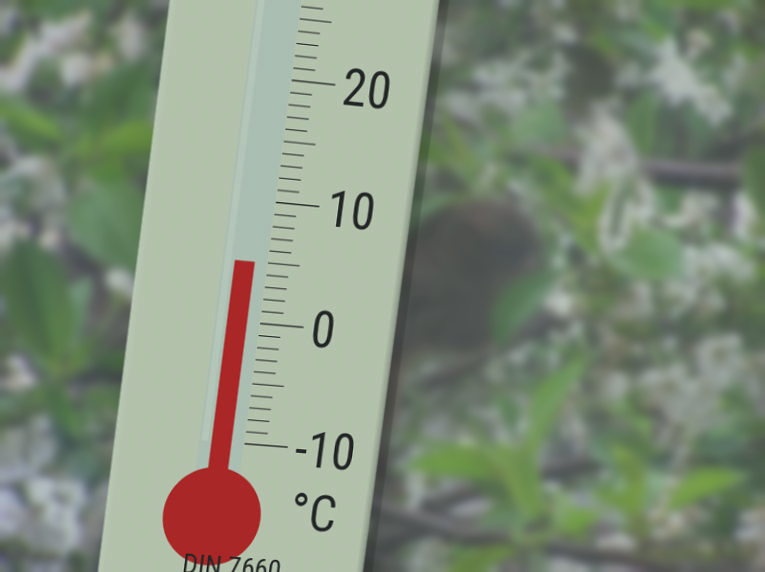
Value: °C 5
